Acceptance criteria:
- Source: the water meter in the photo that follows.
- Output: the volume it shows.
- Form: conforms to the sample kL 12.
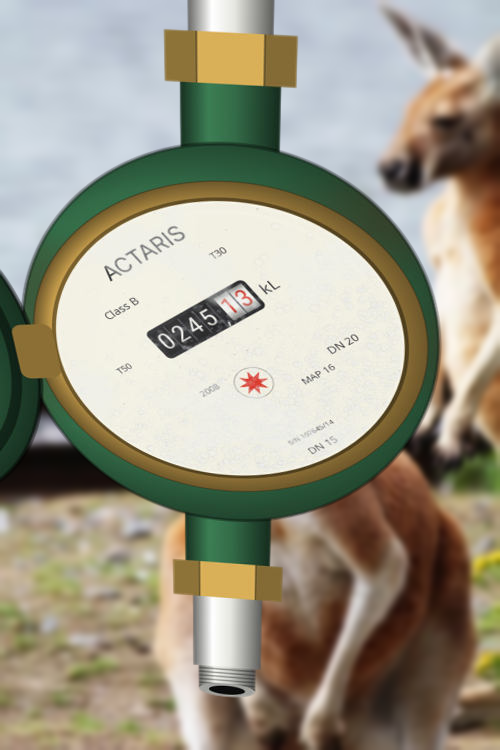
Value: kL 245.13
